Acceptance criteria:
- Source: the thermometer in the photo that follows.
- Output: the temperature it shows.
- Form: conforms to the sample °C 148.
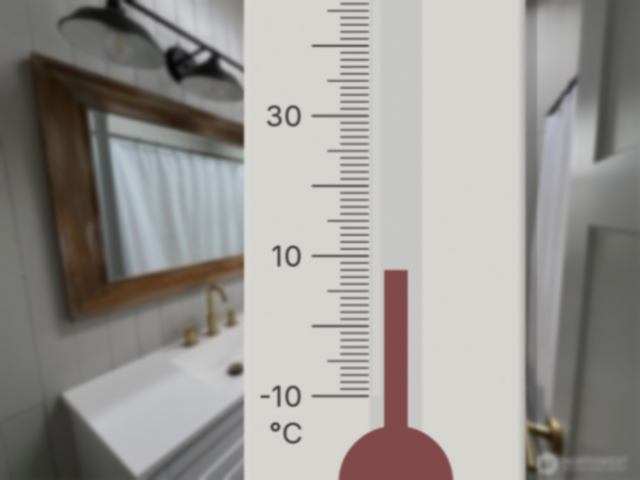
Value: °C 8
